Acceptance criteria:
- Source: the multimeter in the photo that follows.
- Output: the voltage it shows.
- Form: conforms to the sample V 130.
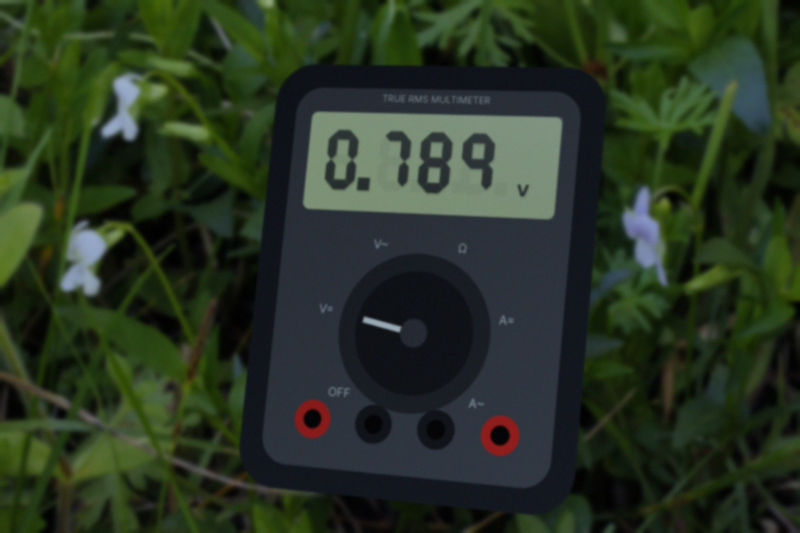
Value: V 0.789
